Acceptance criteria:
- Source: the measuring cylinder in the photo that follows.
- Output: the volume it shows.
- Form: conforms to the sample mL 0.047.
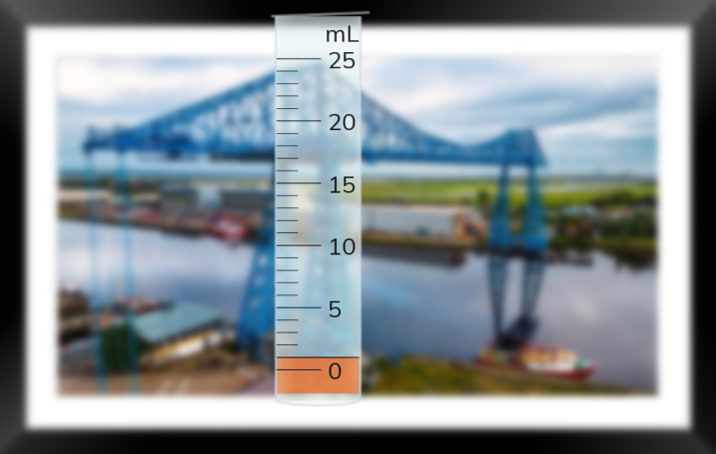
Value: mL 1
